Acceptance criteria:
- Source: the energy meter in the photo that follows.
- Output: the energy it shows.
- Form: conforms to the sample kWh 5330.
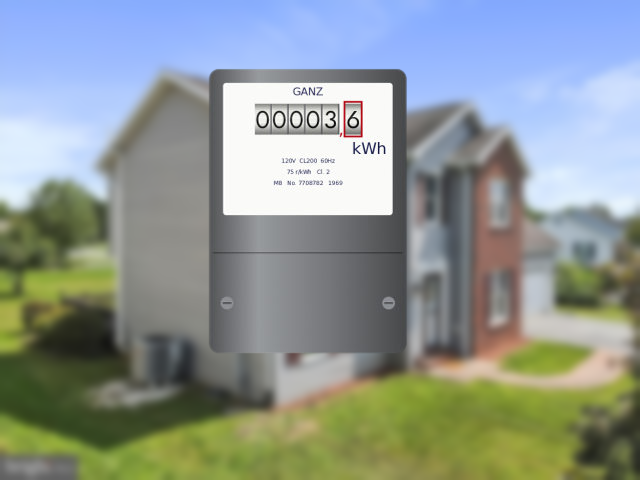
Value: kWh 3.6
